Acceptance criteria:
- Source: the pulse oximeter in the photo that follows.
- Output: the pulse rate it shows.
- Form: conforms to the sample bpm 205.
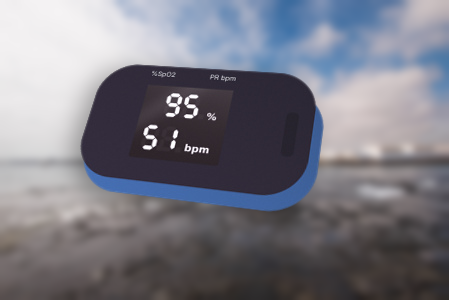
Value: bpm 51
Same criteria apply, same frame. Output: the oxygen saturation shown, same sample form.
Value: % 95
